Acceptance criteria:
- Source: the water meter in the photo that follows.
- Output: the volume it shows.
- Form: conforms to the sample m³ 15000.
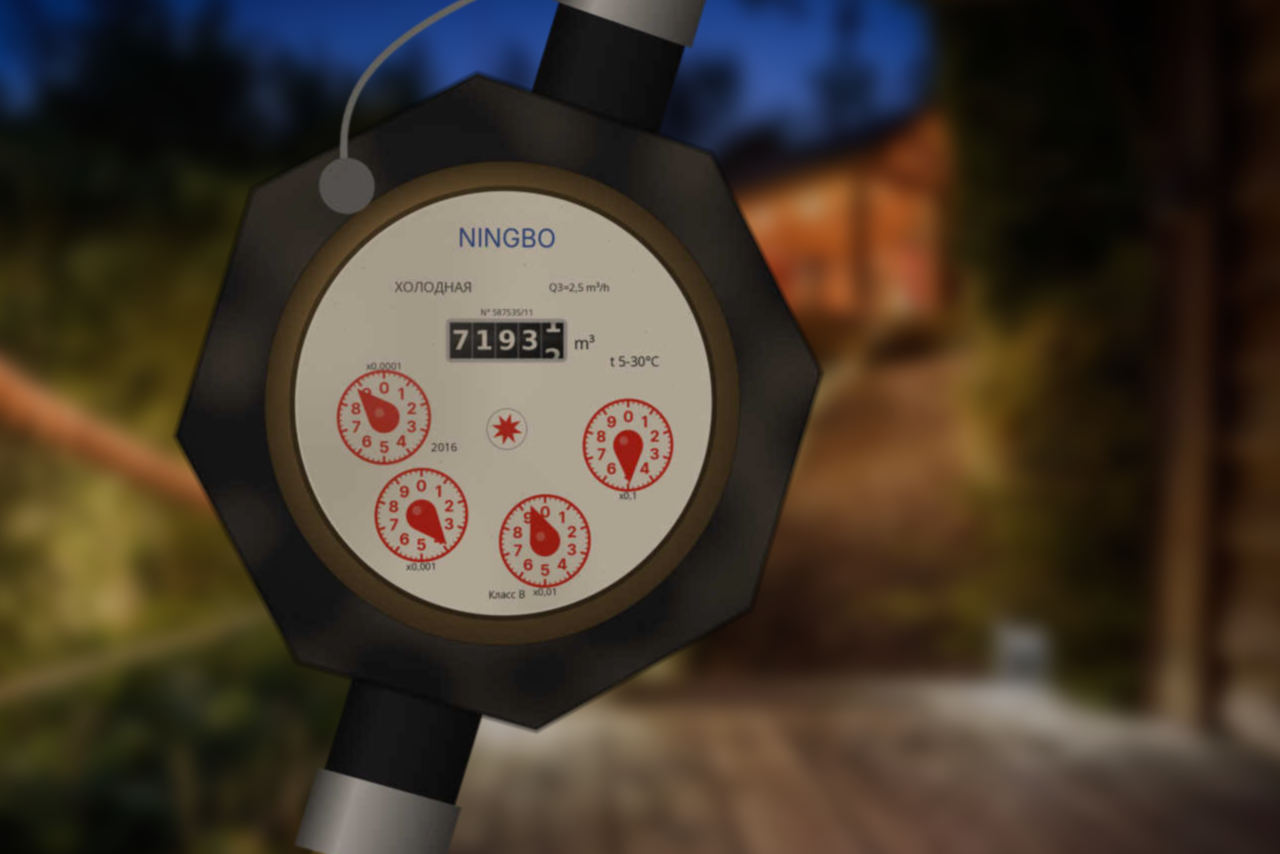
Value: m³ 71931.4938
